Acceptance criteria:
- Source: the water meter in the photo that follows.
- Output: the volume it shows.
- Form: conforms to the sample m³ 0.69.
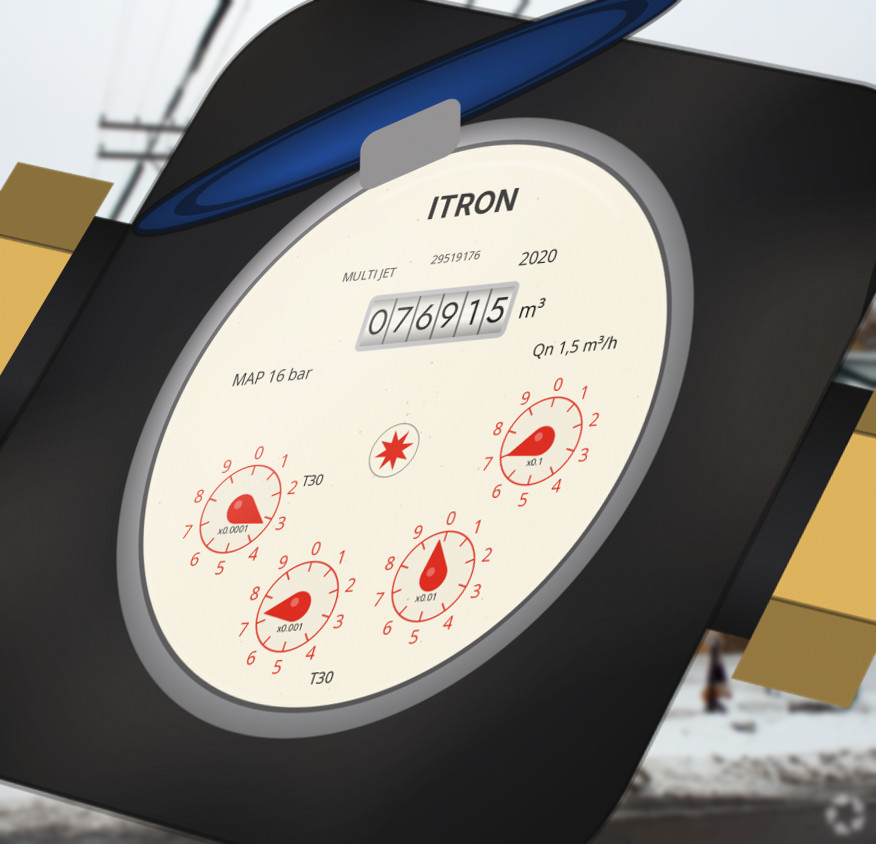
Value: m³ 76915.6973
